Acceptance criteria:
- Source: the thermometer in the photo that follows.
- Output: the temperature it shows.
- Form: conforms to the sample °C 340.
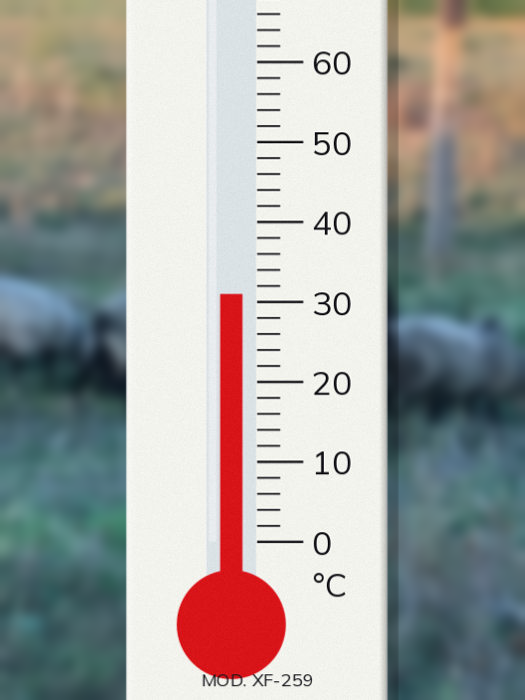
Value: °C 31
